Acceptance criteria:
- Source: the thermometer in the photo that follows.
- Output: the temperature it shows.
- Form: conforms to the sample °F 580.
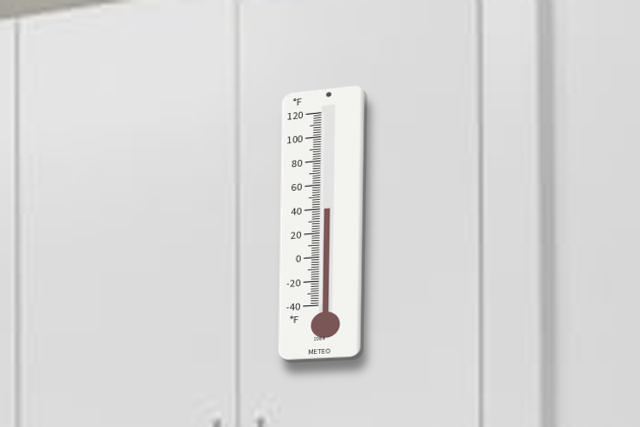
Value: °F 40
